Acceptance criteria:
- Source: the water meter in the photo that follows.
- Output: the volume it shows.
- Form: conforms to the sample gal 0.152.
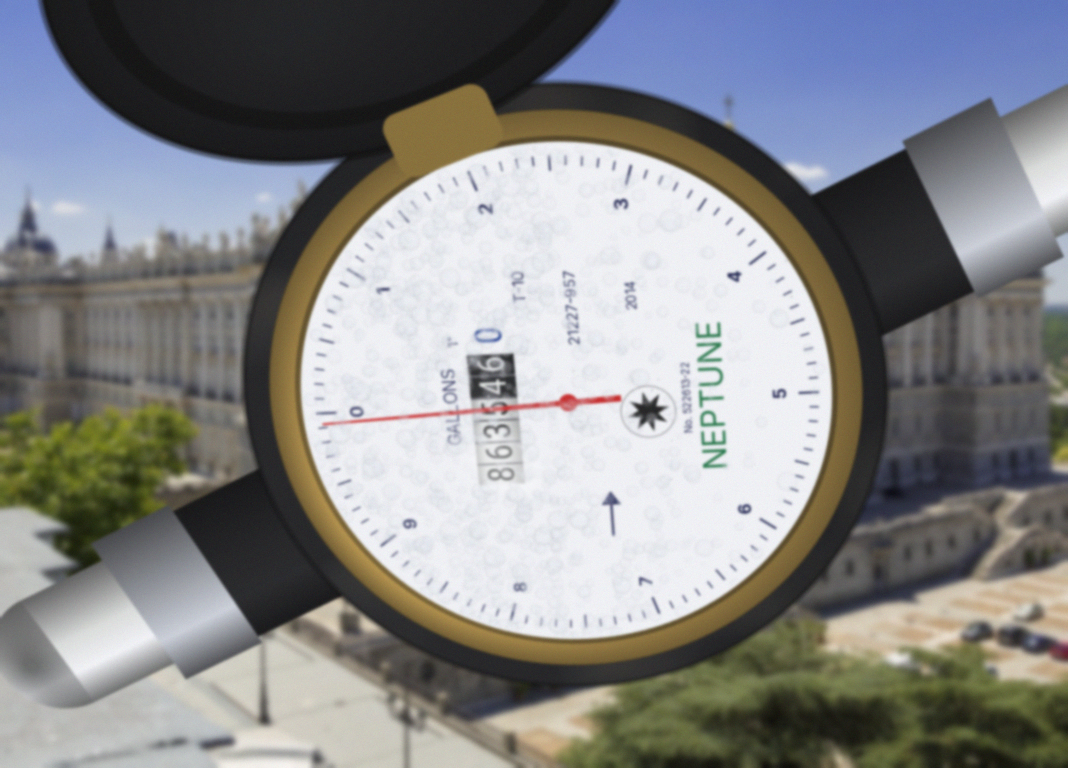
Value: gal 8635459.9
